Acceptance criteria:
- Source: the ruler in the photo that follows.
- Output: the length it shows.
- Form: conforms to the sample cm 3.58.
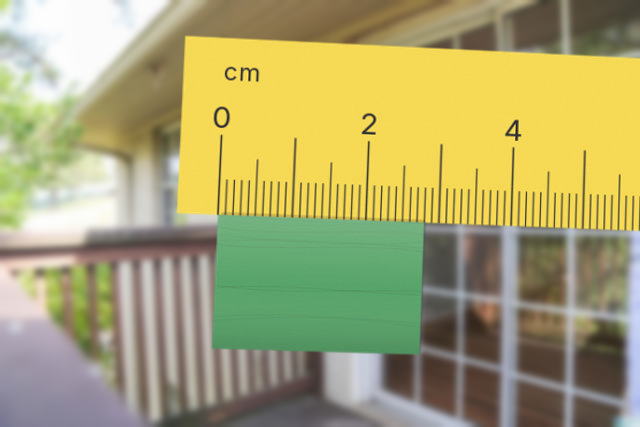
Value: cm 2.8
